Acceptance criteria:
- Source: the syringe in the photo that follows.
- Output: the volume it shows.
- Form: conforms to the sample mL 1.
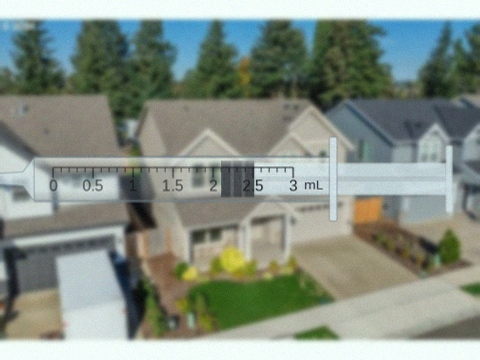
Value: mL 2.1
